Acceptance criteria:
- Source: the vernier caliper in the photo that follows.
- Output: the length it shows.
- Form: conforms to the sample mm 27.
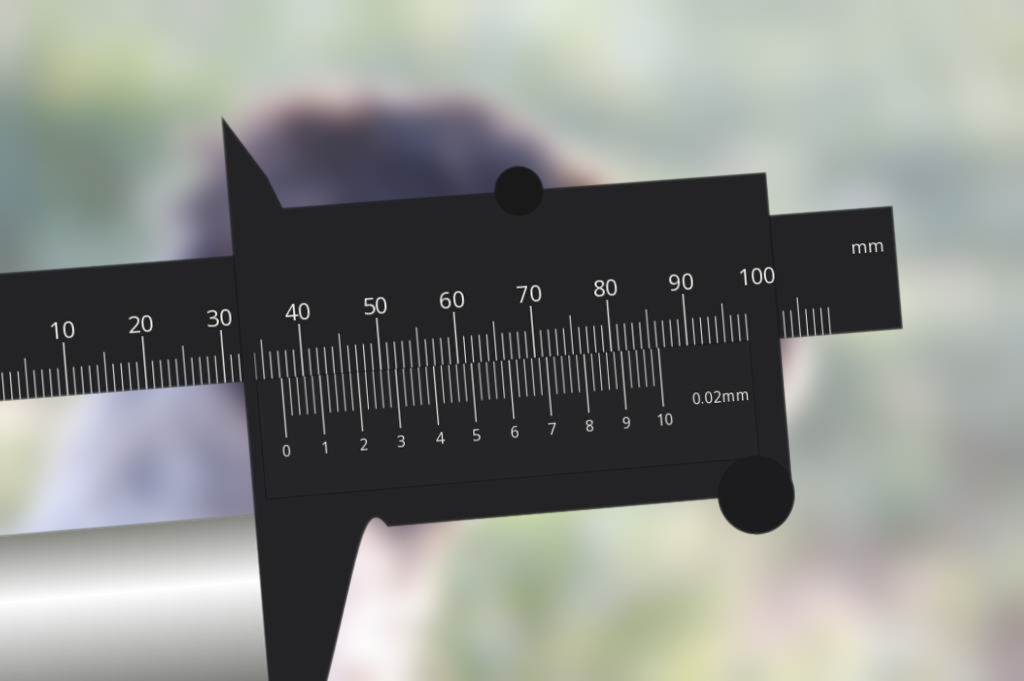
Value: mm 37.2
